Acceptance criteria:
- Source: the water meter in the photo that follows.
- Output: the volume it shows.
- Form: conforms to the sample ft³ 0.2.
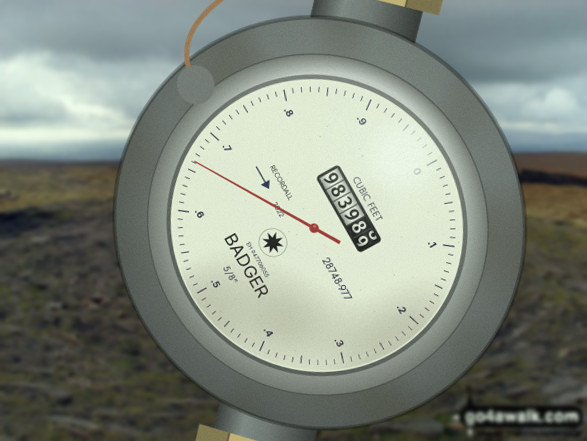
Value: ft³ 983988.66
